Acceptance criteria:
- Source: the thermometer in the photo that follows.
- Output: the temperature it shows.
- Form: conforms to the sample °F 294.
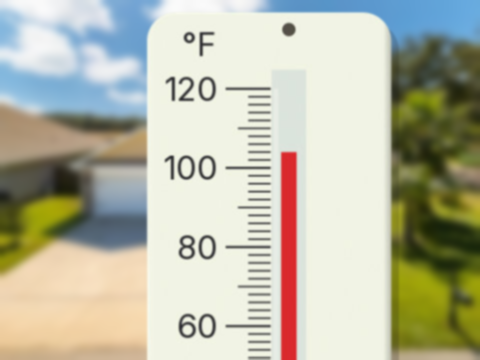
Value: °F 104
